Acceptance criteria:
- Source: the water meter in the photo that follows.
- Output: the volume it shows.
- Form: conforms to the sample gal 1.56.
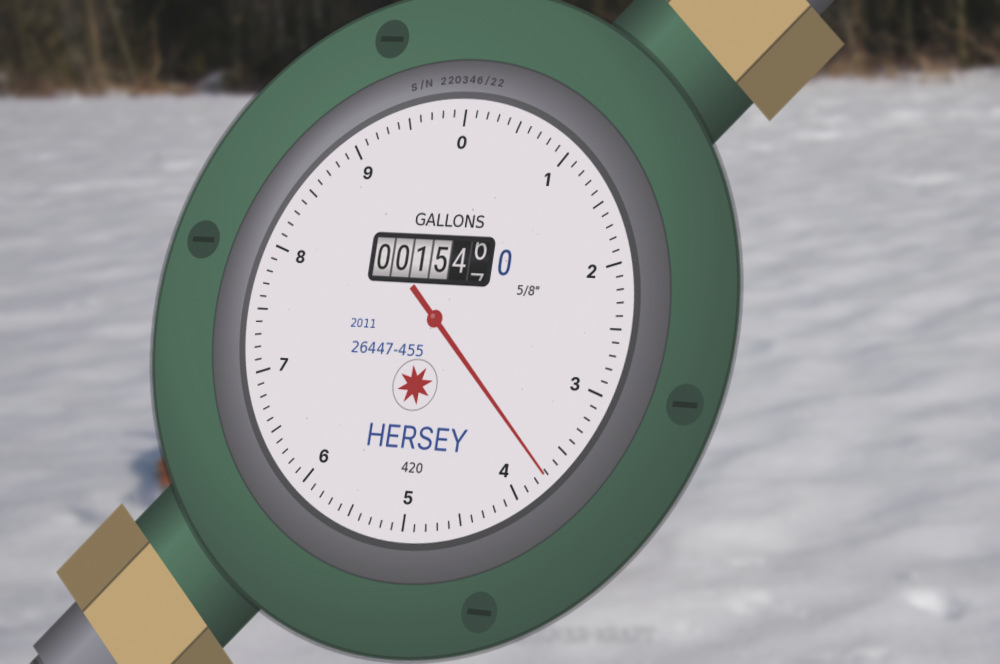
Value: gal 15463.7
